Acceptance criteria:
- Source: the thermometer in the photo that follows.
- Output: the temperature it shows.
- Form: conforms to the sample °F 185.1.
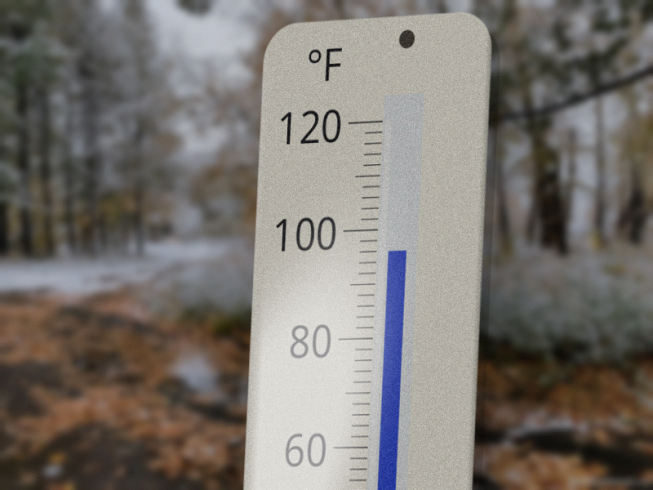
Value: °F 96
